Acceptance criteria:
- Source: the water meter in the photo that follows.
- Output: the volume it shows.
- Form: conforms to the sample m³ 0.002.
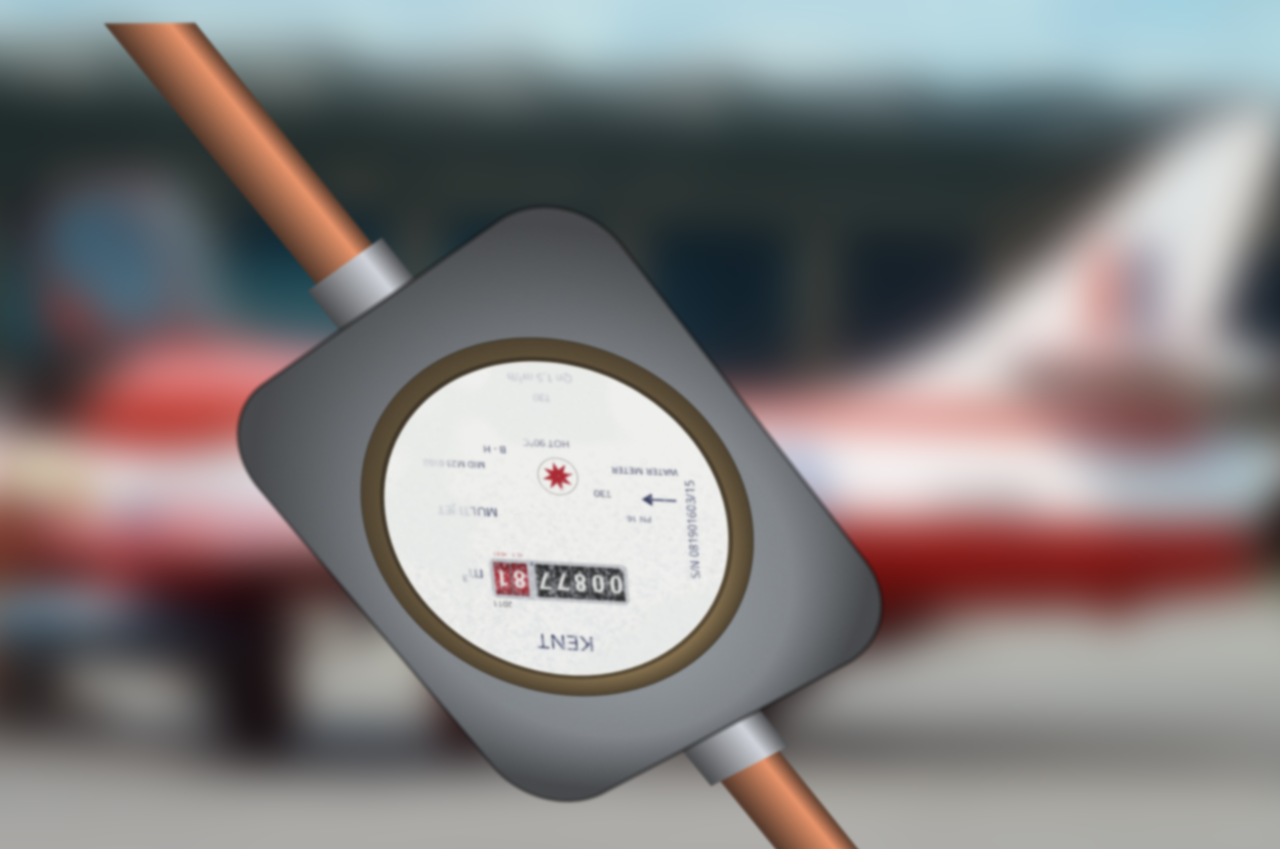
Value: m³ 877.81
